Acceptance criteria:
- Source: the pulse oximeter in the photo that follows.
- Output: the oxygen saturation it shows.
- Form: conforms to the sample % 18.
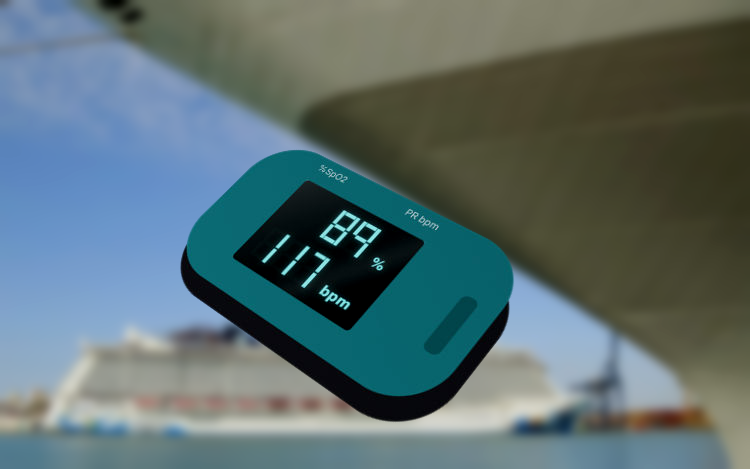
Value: % 89
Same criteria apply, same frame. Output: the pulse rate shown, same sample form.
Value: bpm 117
